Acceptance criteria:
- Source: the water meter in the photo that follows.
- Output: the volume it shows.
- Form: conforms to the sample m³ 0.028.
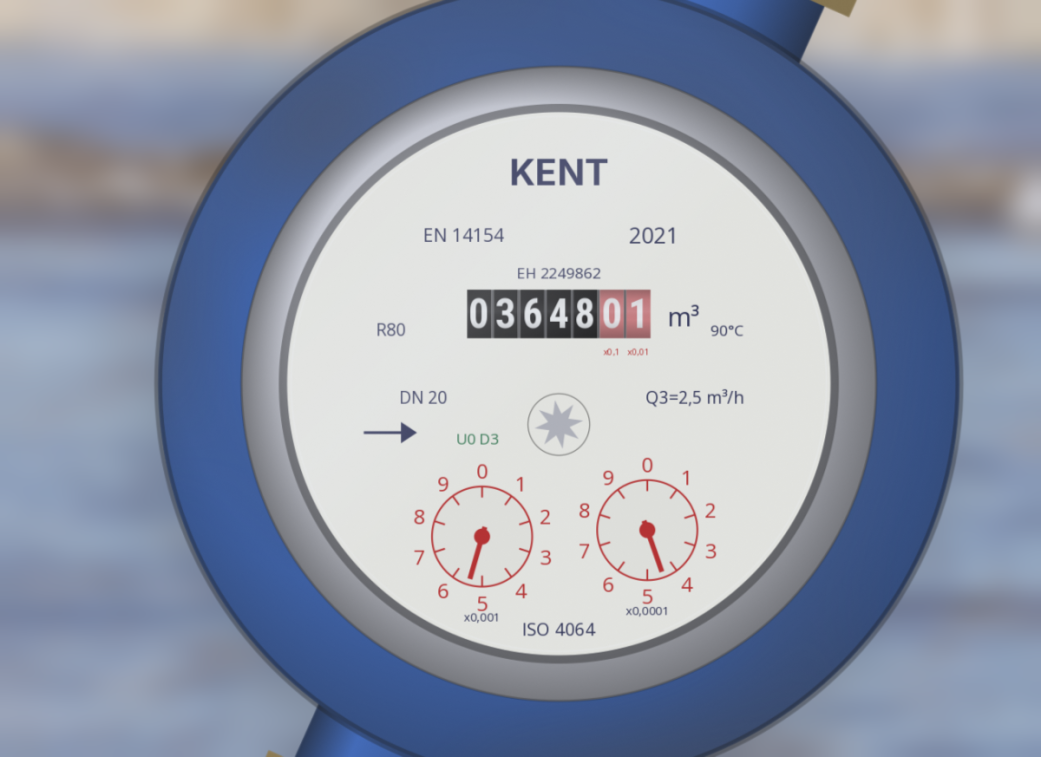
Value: m³ 3648.0154
